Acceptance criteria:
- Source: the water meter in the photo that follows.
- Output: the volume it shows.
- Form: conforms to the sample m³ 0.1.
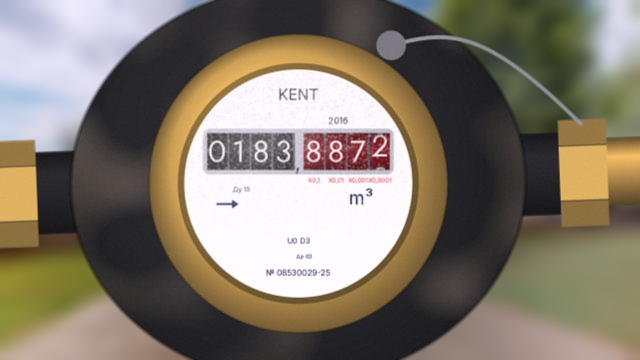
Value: m³ 183.8872
